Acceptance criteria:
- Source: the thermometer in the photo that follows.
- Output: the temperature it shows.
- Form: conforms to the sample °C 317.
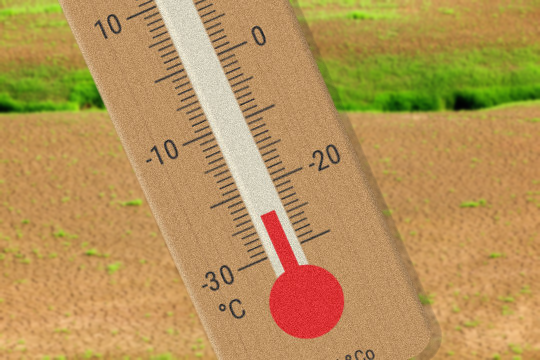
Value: °C -24
